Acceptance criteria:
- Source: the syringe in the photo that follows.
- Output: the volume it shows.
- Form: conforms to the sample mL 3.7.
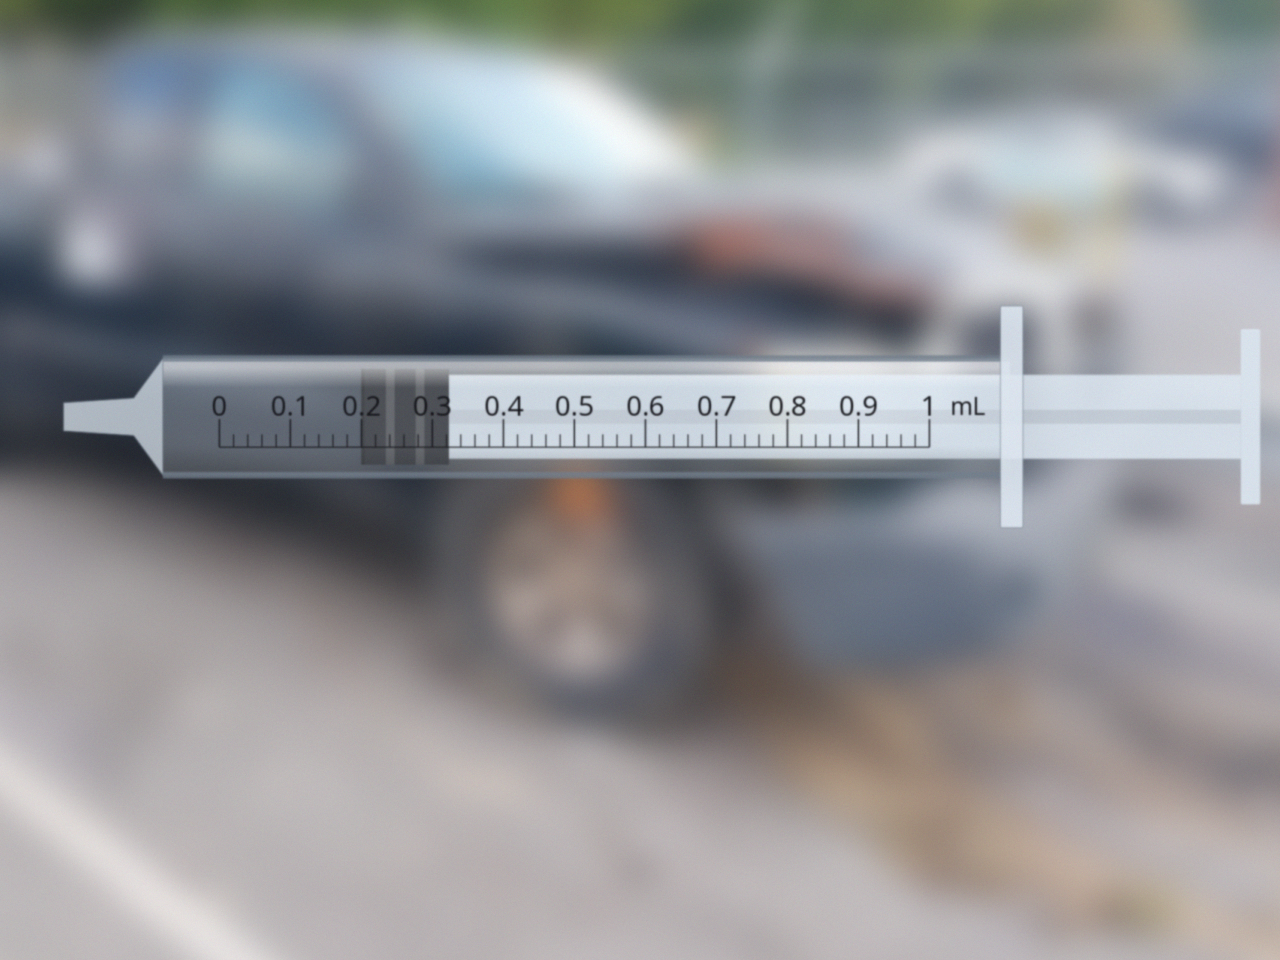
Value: mL 0.2
